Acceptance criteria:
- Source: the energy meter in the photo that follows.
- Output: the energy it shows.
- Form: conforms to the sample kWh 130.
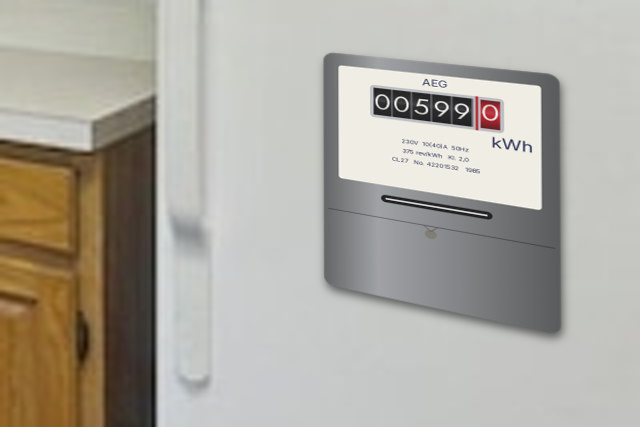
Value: kWh 599.0
